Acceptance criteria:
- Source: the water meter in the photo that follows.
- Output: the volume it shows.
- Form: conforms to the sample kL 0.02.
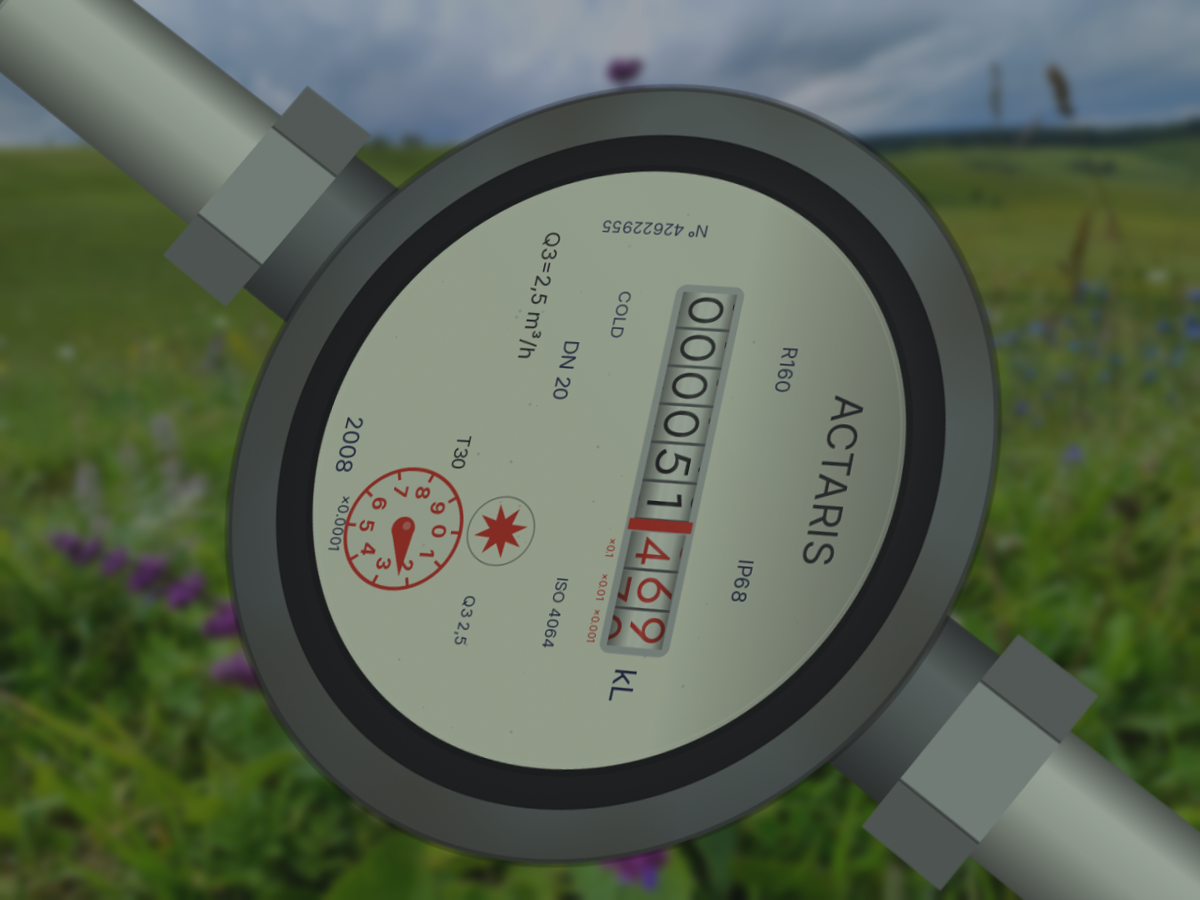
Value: kL 51.4692
